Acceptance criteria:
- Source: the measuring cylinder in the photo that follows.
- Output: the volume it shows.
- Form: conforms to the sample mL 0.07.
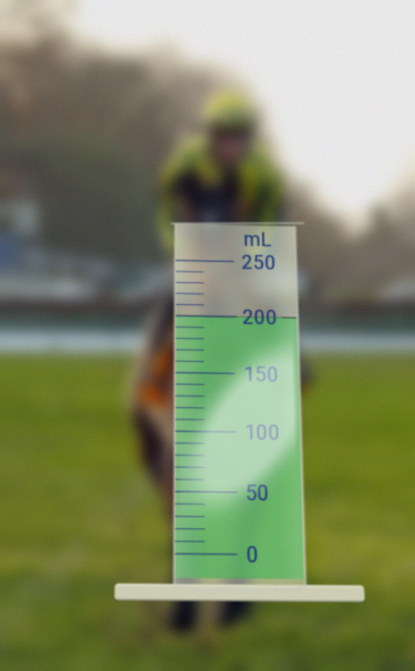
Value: mL 200
